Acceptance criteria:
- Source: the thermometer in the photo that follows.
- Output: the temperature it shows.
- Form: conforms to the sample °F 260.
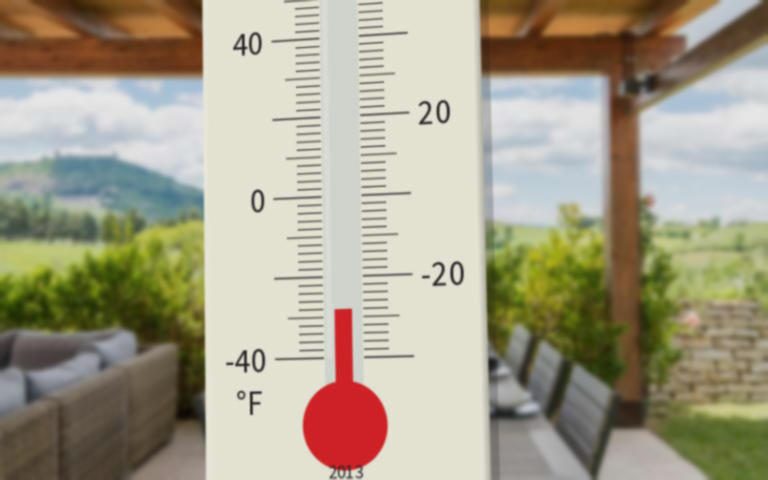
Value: °F -28
